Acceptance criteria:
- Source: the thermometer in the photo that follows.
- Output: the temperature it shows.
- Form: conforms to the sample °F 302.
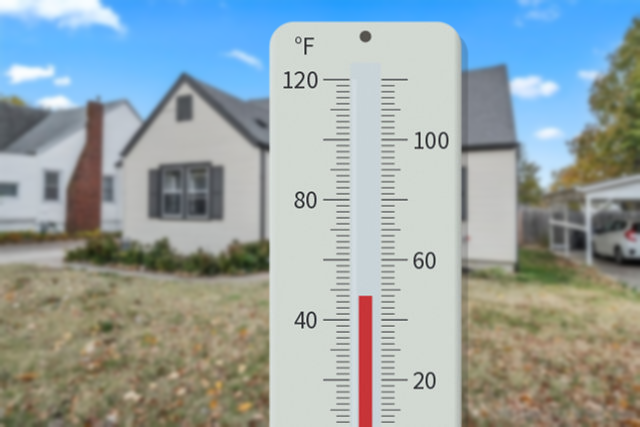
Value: °F 48
